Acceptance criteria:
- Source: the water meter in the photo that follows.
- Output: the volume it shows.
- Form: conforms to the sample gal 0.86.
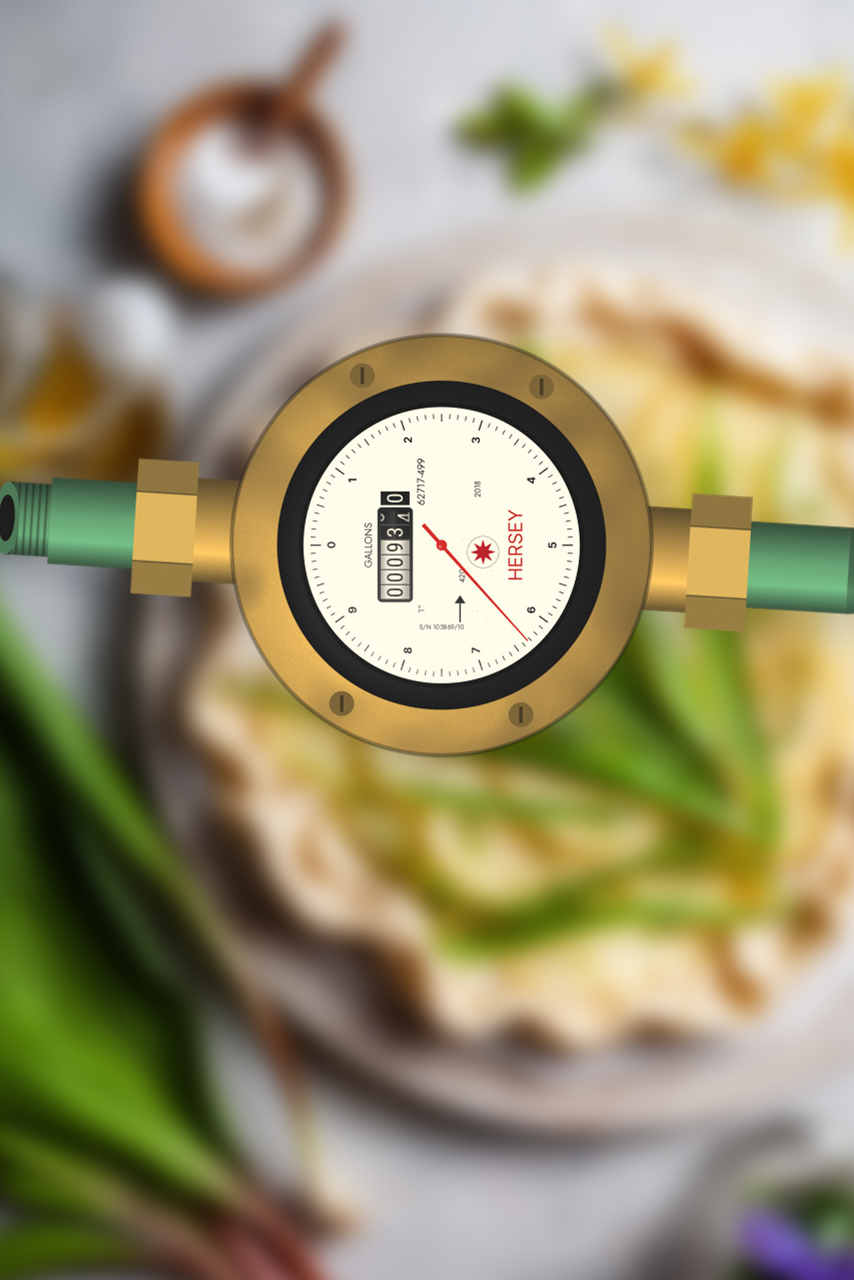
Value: gal 9336.3
